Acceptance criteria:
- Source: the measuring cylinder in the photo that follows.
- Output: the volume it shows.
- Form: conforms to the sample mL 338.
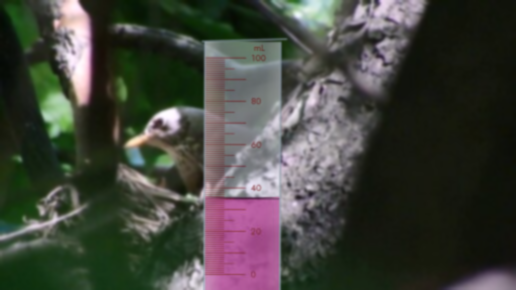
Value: mL 35
